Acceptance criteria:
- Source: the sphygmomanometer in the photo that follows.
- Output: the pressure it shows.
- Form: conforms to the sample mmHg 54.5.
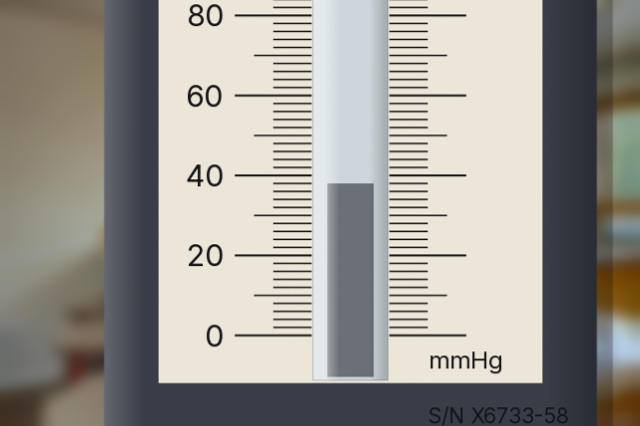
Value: mmHg 38
